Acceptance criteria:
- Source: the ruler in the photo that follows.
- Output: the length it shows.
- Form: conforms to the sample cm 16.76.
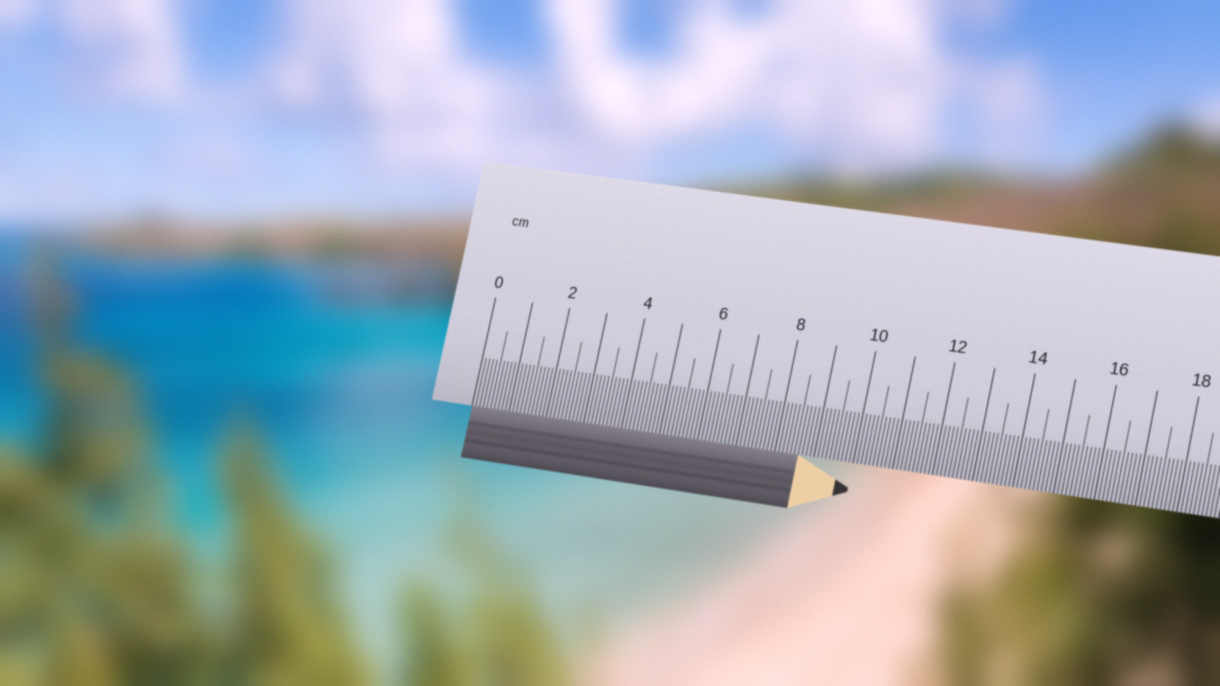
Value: cm 10
